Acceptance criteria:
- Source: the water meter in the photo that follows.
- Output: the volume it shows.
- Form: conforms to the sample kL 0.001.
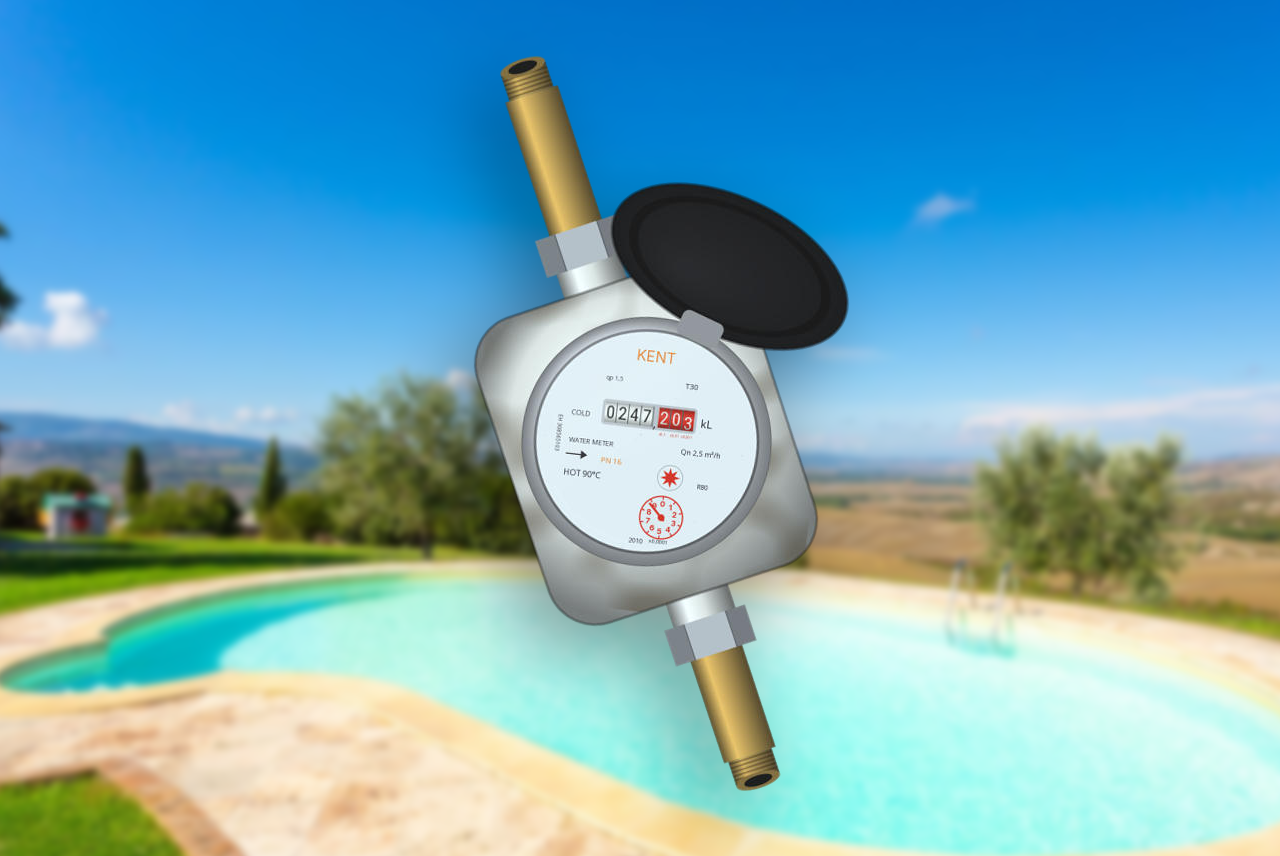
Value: kL 247.2028
